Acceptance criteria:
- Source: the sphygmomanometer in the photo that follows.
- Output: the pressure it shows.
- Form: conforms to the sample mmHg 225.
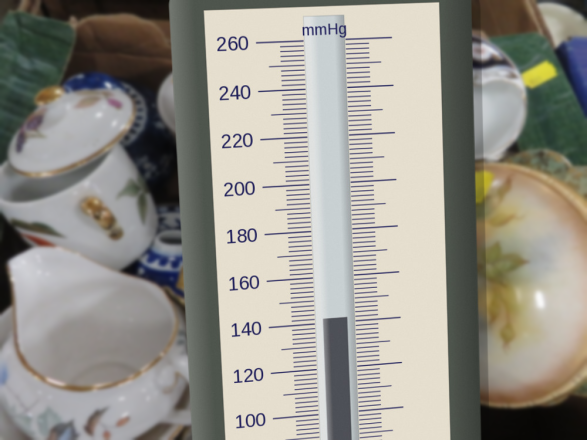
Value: mmHg 142
